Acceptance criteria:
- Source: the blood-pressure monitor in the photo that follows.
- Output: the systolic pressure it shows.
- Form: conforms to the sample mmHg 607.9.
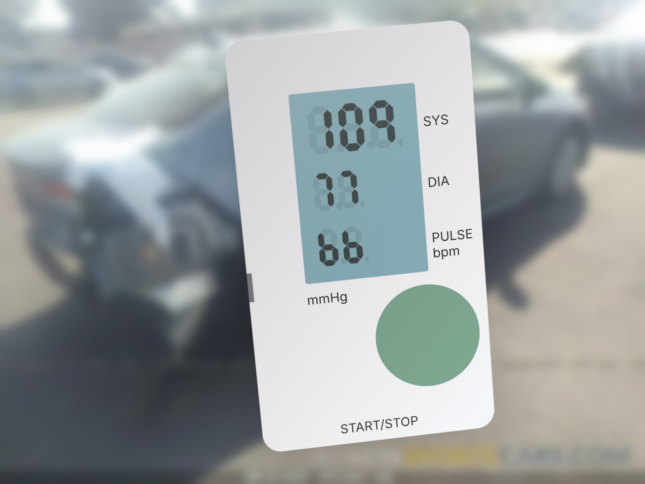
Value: mmHg 109
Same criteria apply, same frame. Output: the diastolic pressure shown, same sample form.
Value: mmHg 77
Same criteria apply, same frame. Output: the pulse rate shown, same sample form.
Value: bpm 66
